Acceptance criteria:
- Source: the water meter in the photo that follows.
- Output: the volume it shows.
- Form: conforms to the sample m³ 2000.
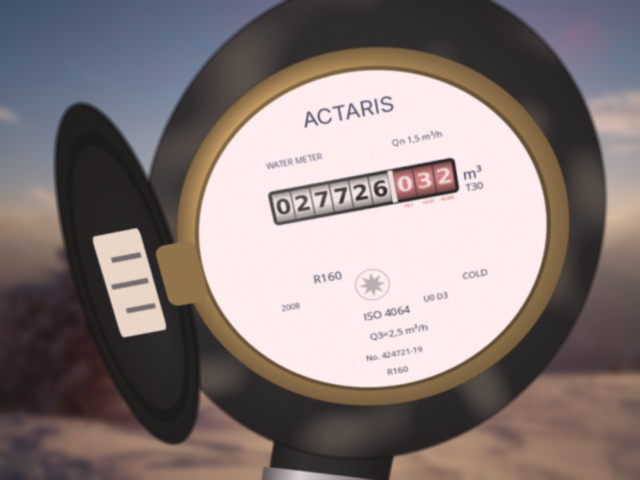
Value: m³ 27726.032
